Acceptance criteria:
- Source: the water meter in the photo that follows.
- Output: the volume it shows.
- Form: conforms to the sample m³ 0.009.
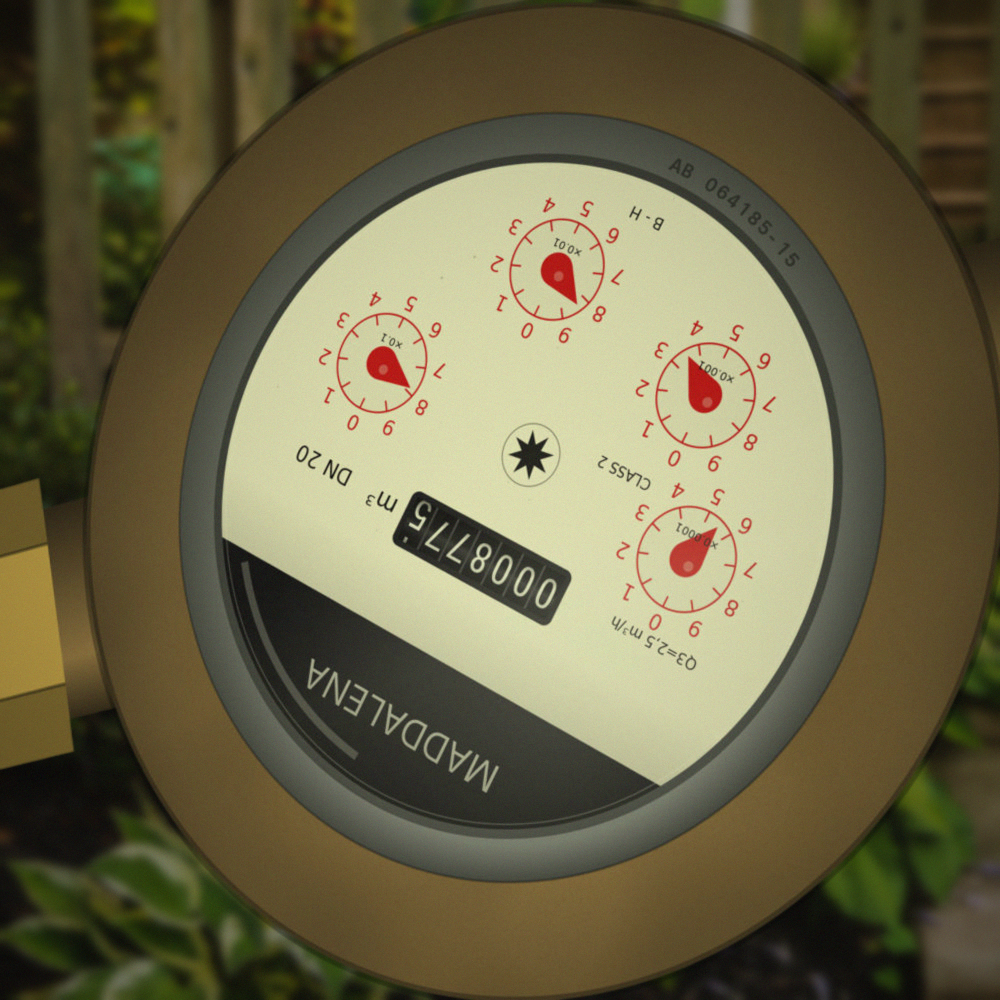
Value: m³ 8774.7835
